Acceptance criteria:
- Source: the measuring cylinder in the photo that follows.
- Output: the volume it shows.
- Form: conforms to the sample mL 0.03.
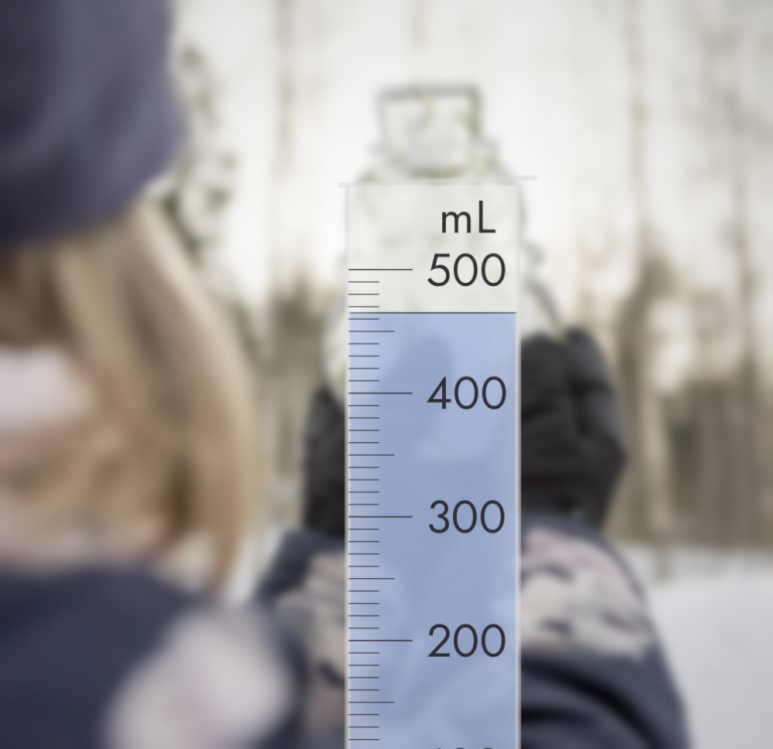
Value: mL 465
